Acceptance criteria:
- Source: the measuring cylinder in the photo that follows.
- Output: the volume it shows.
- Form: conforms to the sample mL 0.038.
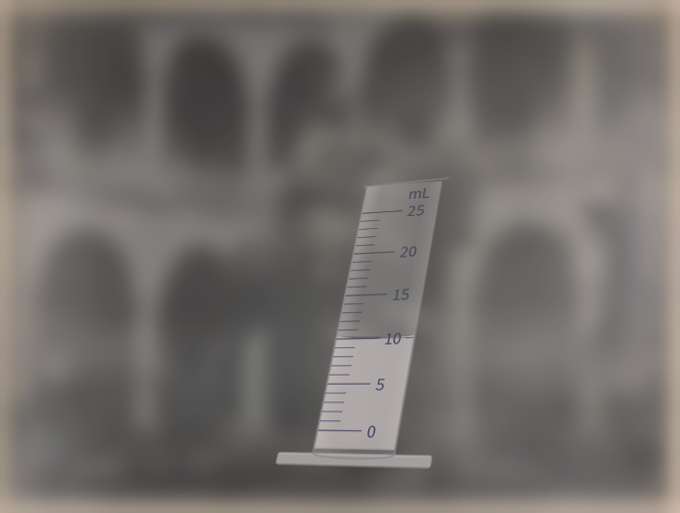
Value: mL 10
